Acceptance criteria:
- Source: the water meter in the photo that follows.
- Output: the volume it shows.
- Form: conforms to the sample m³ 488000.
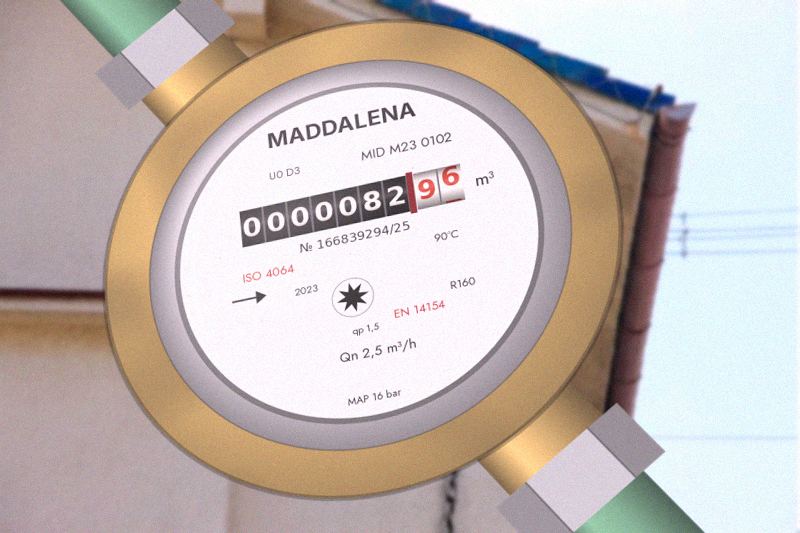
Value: m³ 82.96
